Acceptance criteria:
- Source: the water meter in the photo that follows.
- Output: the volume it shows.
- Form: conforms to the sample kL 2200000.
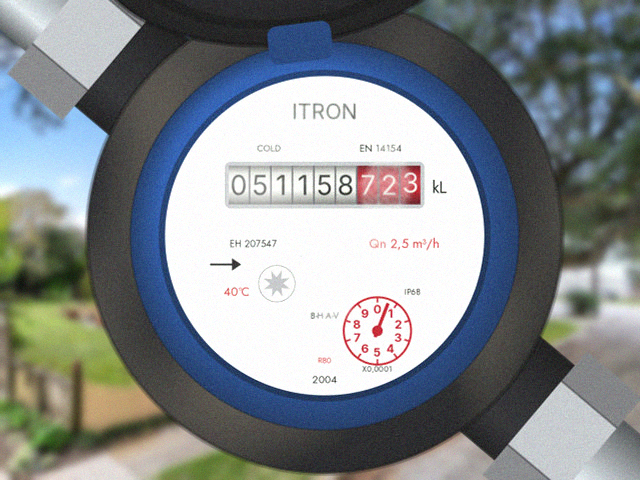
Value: kL 51158.7230
